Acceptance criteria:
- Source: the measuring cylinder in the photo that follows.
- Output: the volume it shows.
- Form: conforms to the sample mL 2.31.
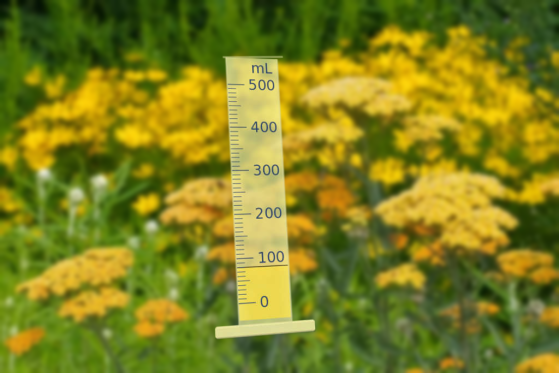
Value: mL 80
